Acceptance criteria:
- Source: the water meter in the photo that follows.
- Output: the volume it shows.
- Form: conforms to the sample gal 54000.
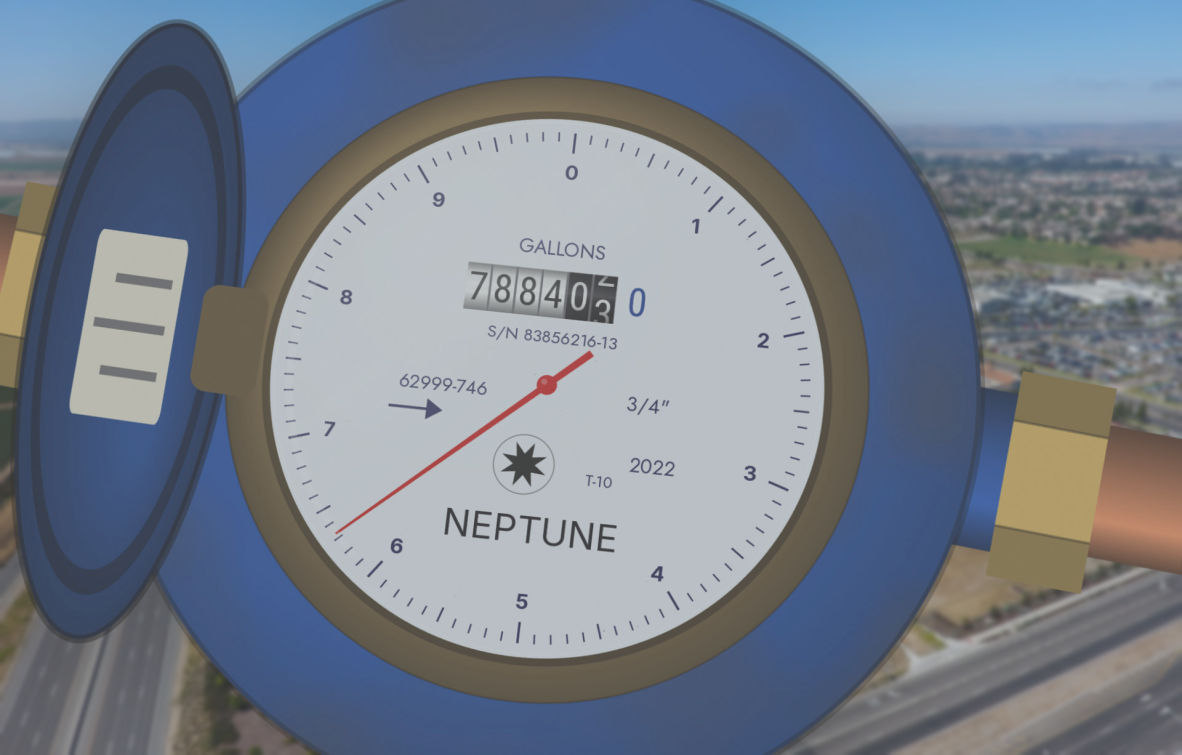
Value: gal 7884026.3
